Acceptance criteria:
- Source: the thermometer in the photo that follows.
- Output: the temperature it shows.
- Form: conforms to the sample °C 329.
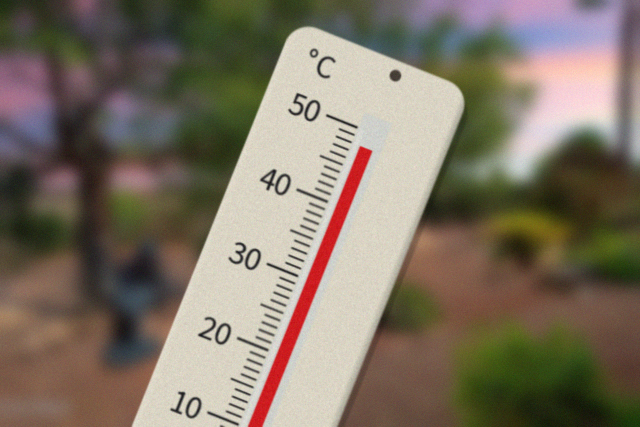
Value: °C 48
